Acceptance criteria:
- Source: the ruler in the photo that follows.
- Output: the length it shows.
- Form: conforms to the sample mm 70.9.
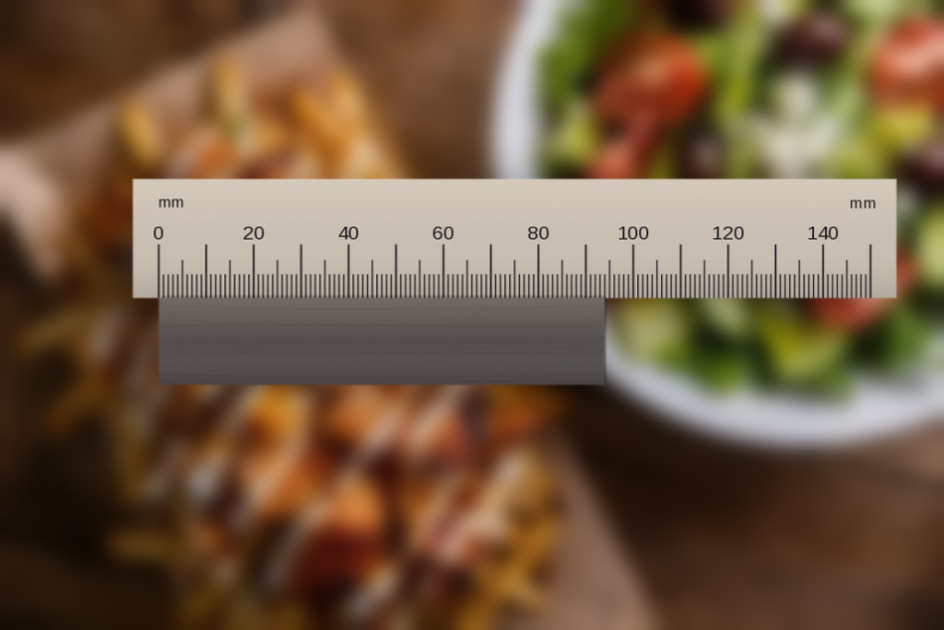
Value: mm 94
